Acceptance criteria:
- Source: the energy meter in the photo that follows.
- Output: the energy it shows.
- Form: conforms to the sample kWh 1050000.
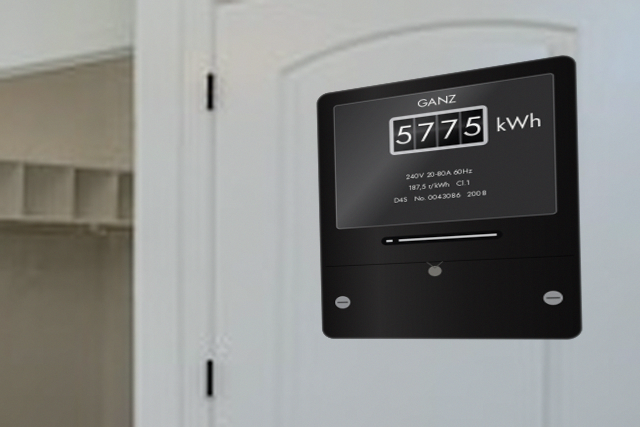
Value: kWh 5775
